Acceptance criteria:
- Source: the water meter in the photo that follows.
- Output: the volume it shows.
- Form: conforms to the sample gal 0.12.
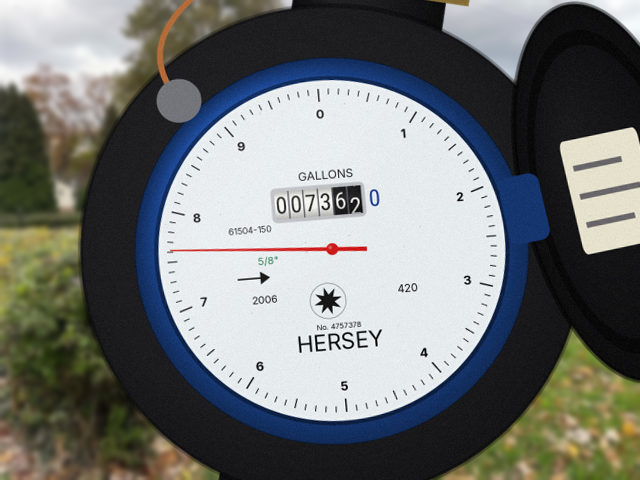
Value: gal 73617.6
